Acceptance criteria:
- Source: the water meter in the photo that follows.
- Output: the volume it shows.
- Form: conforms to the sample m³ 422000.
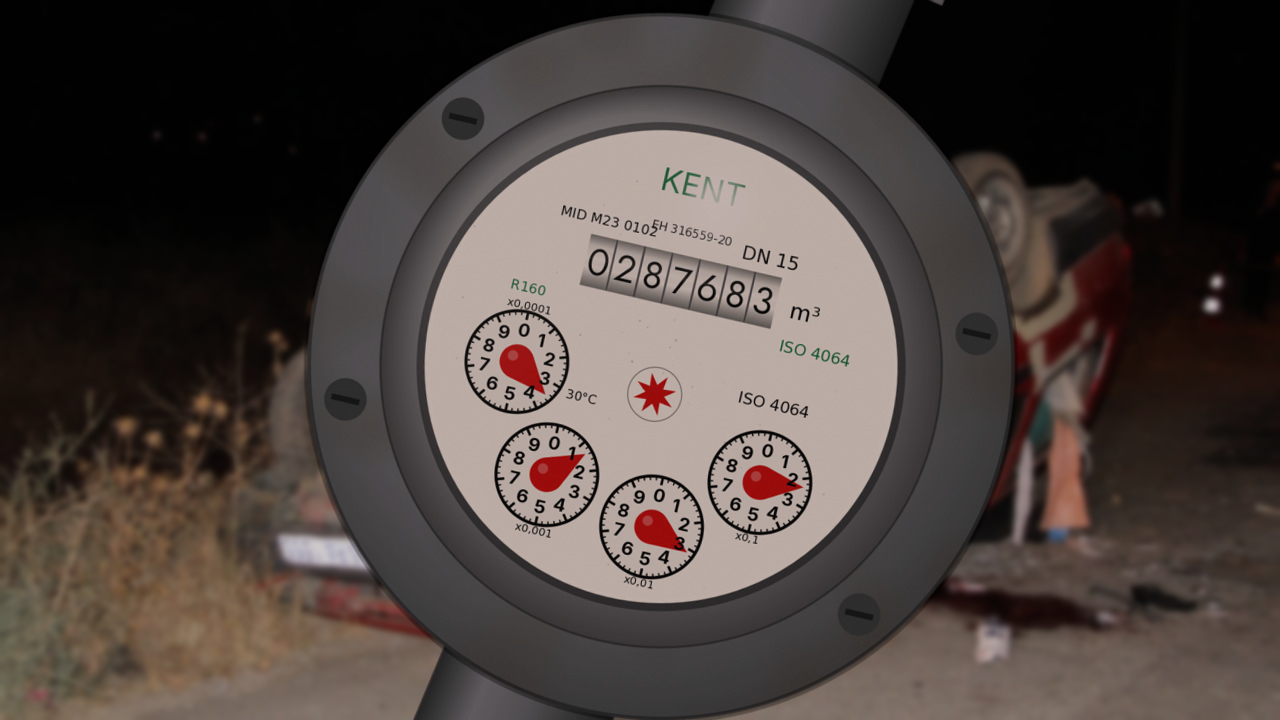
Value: m³ 287683.2313
